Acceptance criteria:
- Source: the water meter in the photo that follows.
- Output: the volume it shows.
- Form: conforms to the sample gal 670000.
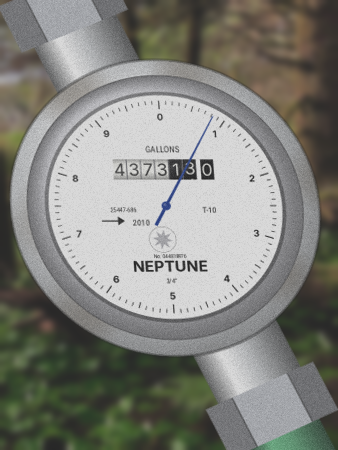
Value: gal 4373130.8
